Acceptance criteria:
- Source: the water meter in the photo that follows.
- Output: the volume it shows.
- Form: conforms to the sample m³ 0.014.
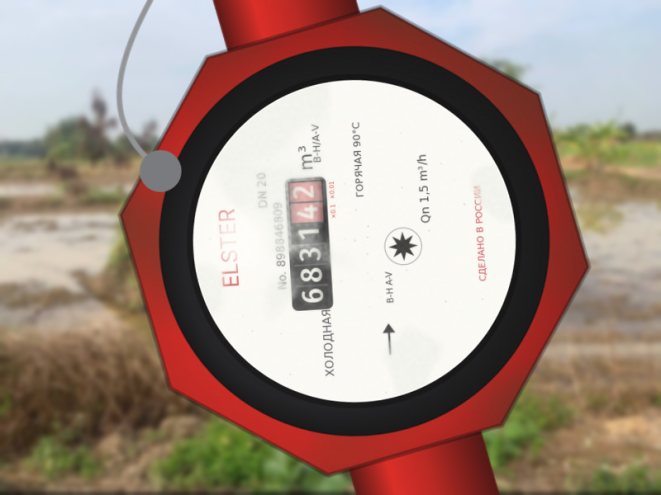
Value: m³ 6831.42
